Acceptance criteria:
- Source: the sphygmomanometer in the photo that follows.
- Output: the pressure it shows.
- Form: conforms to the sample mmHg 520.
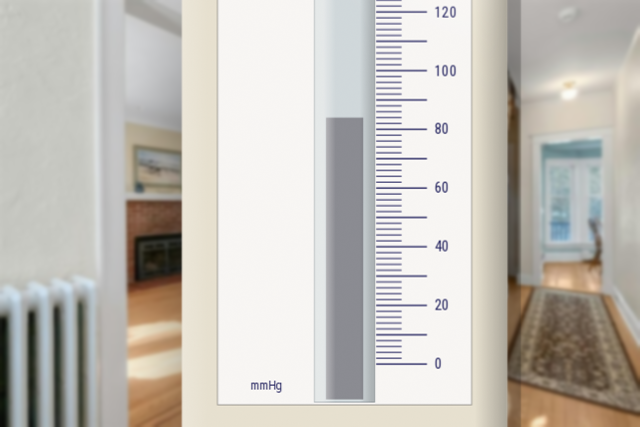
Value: mmHg 84
